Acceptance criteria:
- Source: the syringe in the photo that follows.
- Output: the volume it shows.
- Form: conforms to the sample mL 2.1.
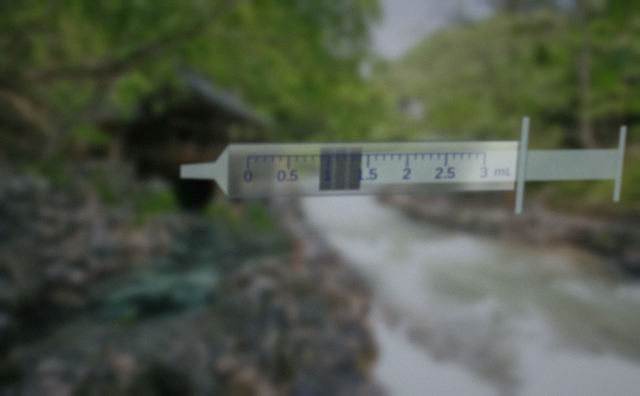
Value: mL 0.9
